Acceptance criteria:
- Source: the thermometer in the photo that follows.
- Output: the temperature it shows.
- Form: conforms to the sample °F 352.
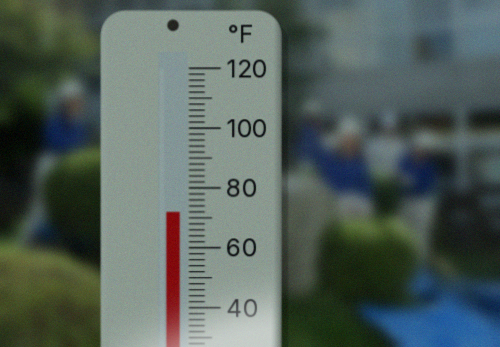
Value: °F 72
